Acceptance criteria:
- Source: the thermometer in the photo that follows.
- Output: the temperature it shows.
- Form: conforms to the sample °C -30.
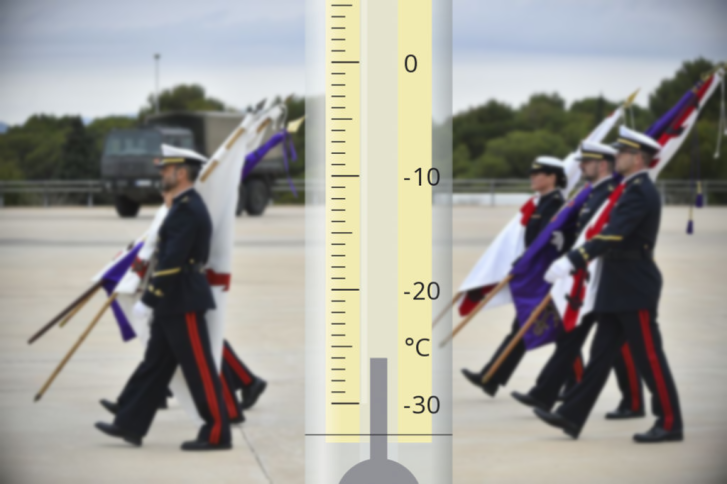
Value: °C -26
